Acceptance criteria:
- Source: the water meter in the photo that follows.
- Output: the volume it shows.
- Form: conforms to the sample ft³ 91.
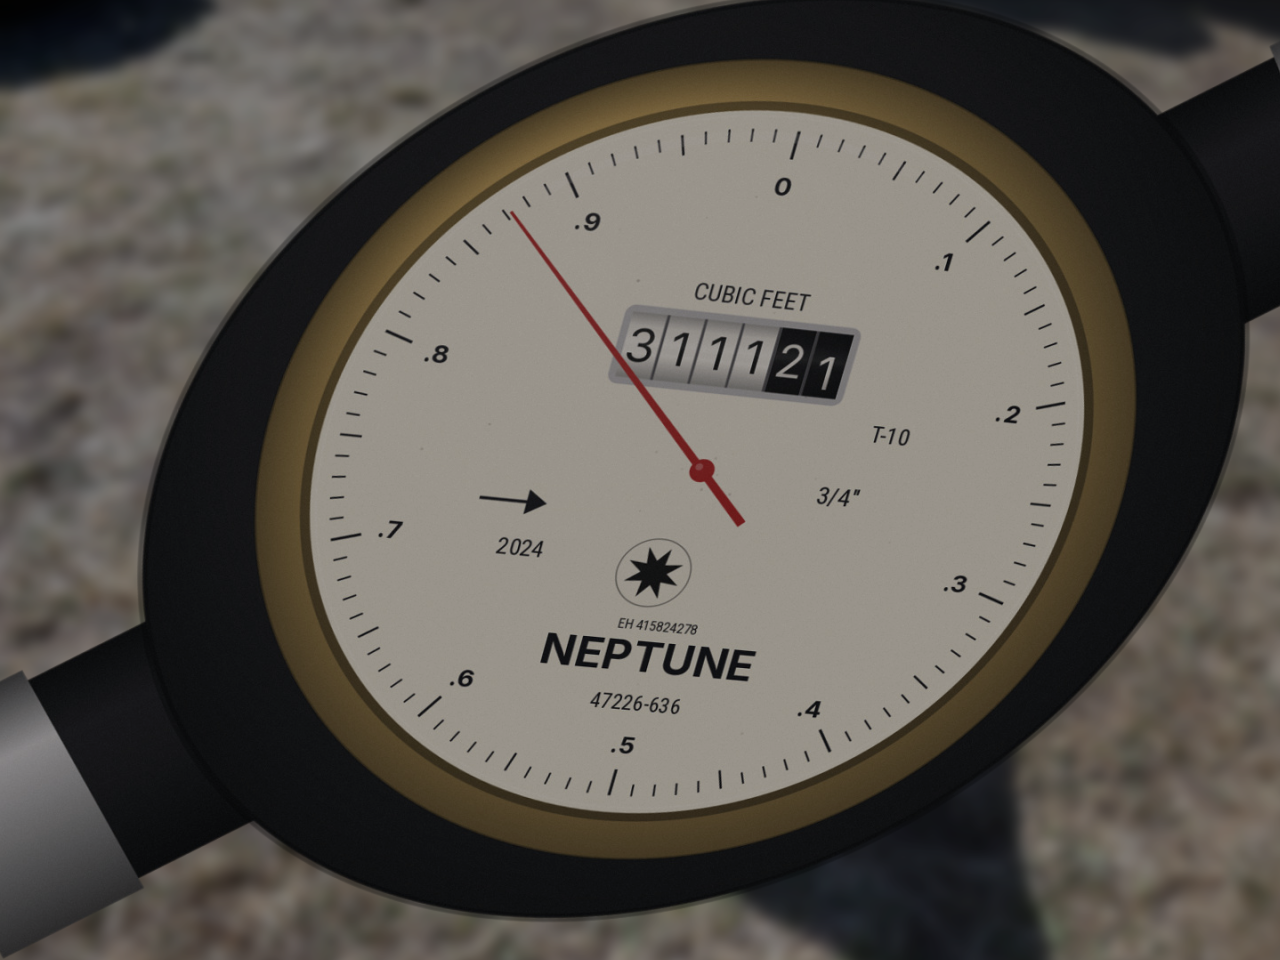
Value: ft³ 311120.87
